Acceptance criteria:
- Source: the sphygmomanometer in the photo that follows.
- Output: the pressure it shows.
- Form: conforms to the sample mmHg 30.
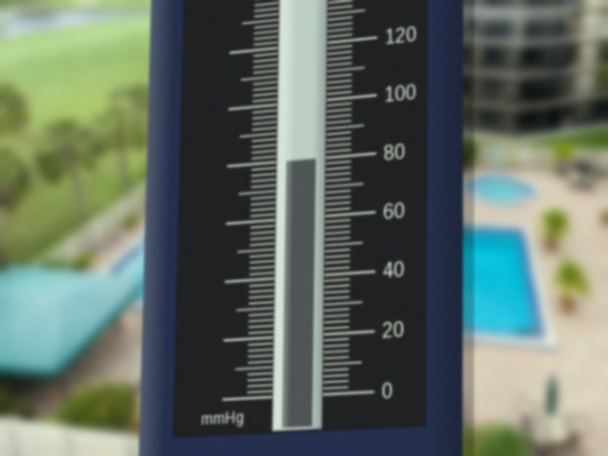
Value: mmHg 80
